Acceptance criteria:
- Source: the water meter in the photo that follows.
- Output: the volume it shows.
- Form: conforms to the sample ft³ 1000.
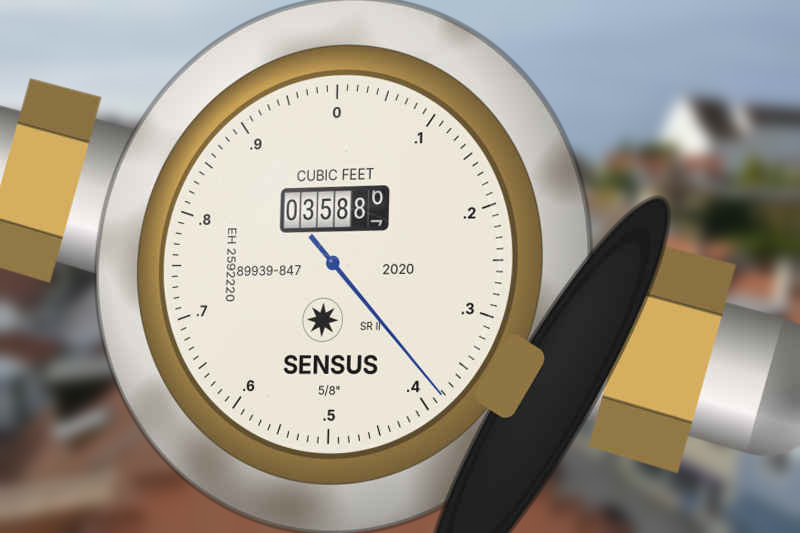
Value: ft³ 35886.38
